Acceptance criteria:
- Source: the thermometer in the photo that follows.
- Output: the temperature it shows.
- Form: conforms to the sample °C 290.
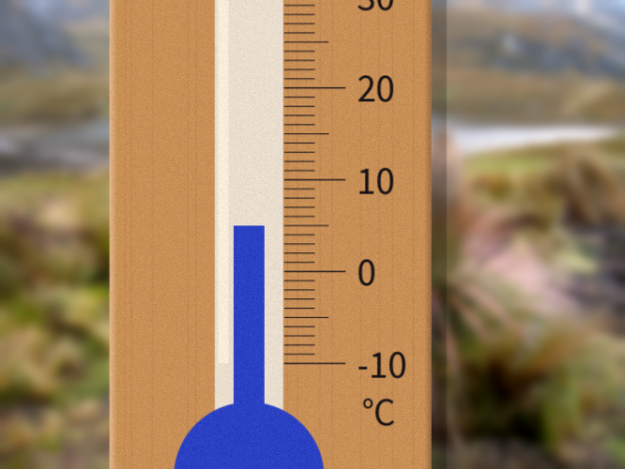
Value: °C 5
